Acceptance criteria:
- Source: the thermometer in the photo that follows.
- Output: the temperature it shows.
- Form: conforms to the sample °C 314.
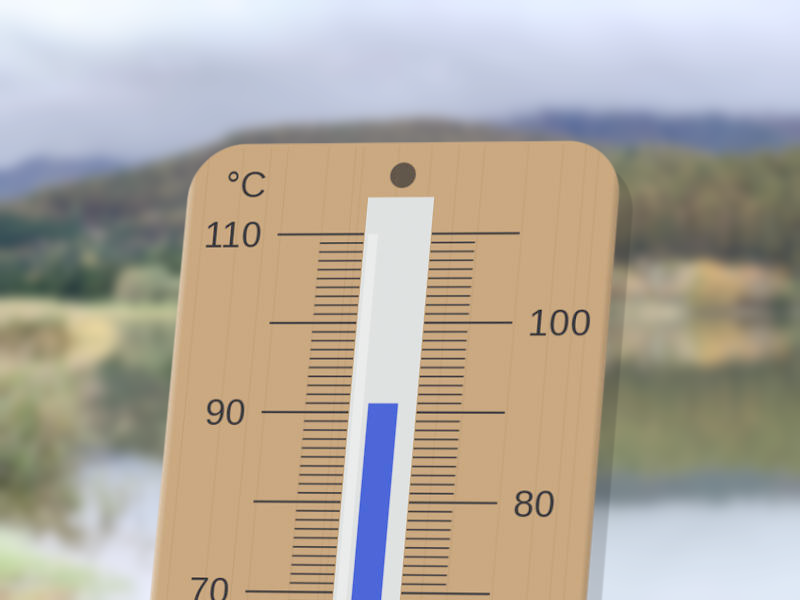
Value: °C 91
